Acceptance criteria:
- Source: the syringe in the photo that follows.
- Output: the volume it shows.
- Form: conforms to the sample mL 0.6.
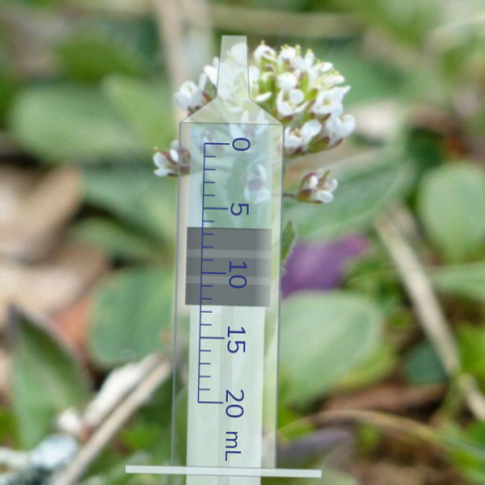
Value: mL 6.5
